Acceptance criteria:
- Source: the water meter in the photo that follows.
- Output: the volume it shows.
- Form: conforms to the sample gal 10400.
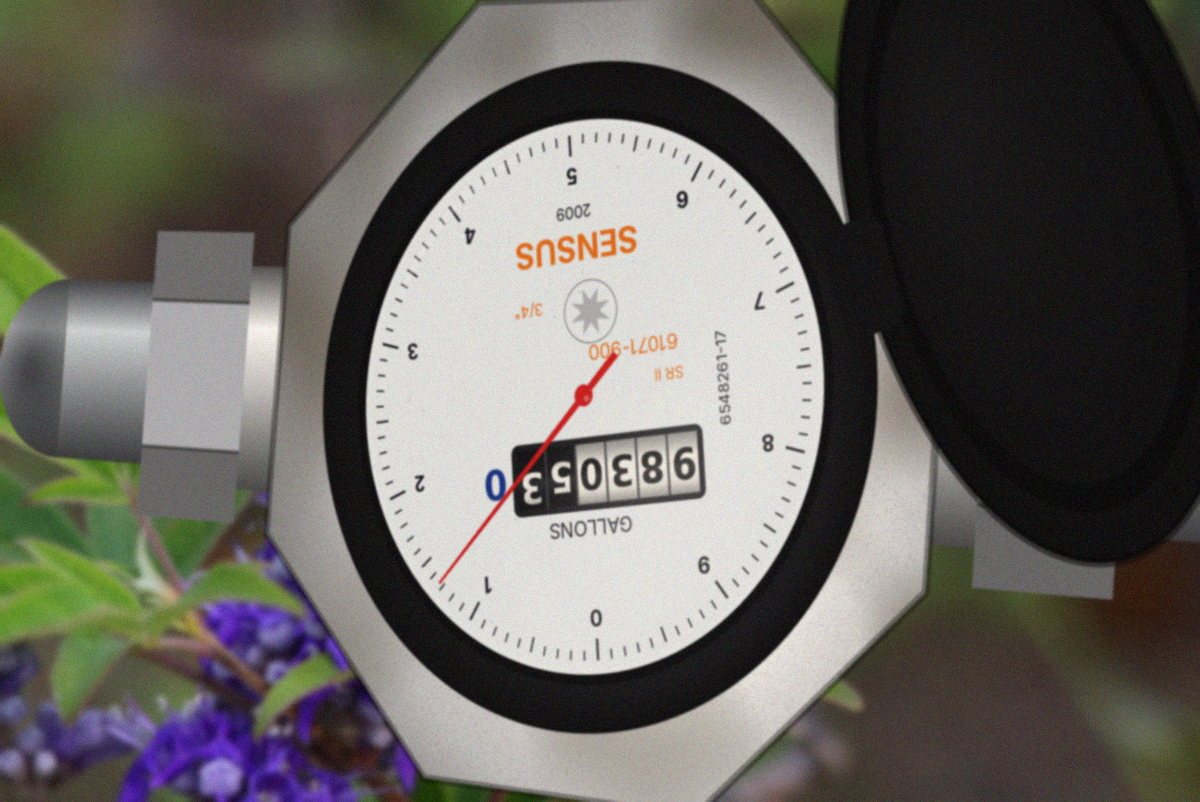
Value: gal 9830531.3
